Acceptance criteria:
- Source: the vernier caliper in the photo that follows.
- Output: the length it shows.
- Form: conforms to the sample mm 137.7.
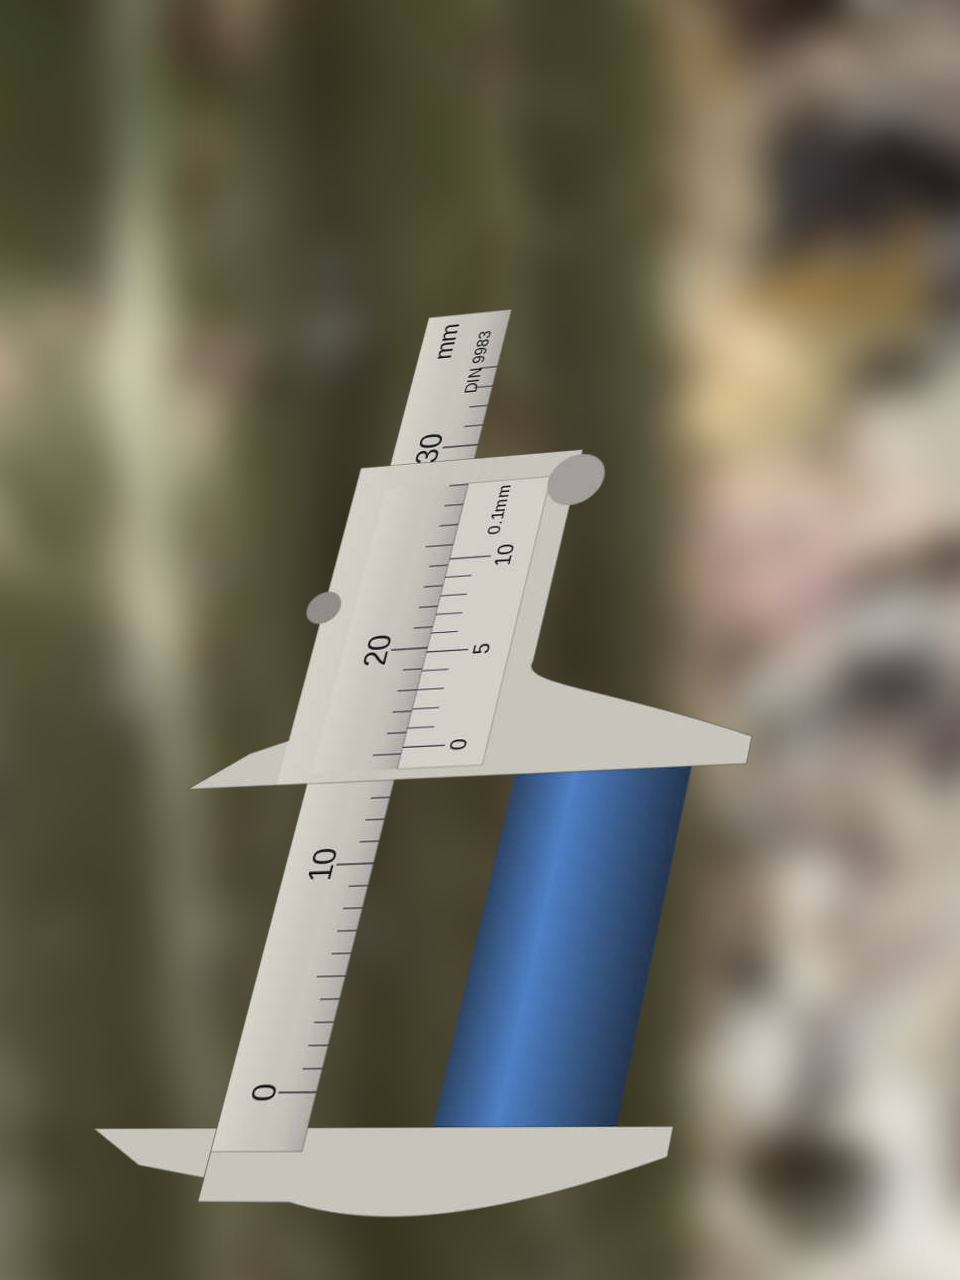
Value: mm 15.3
